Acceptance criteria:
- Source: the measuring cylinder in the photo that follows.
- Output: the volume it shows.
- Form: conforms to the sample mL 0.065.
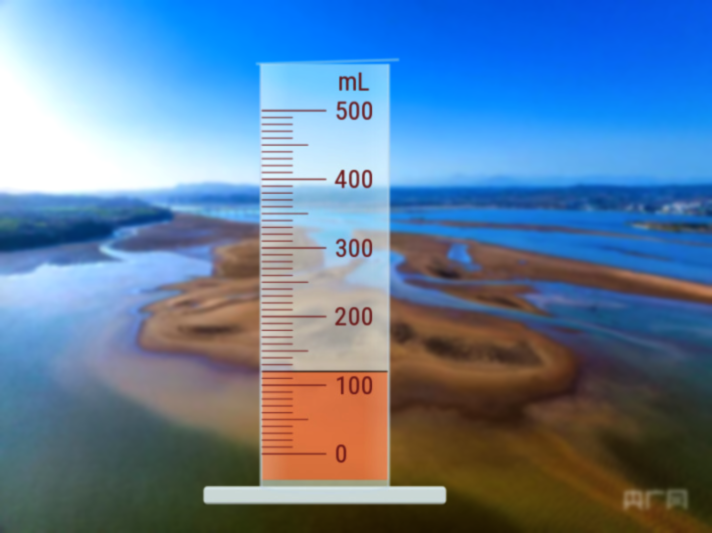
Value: mL 120
